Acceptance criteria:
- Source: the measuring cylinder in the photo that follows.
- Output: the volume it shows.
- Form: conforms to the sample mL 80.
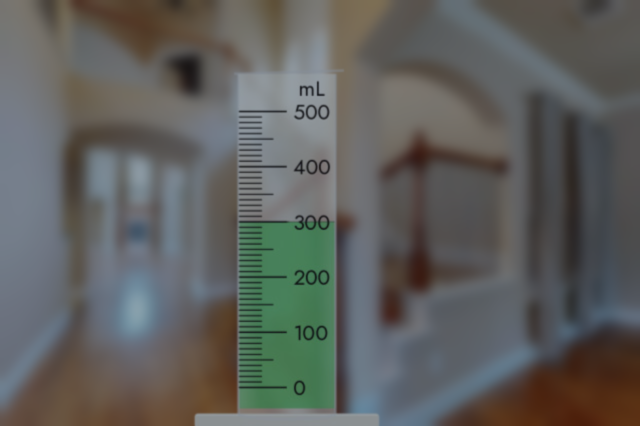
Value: mL 300
